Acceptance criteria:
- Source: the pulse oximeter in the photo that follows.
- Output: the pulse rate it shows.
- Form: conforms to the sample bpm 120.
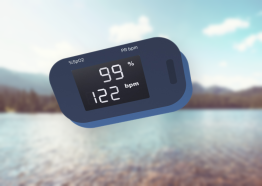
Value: bpm 122
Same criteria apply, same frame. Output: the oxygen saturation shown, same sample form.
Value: % 99
